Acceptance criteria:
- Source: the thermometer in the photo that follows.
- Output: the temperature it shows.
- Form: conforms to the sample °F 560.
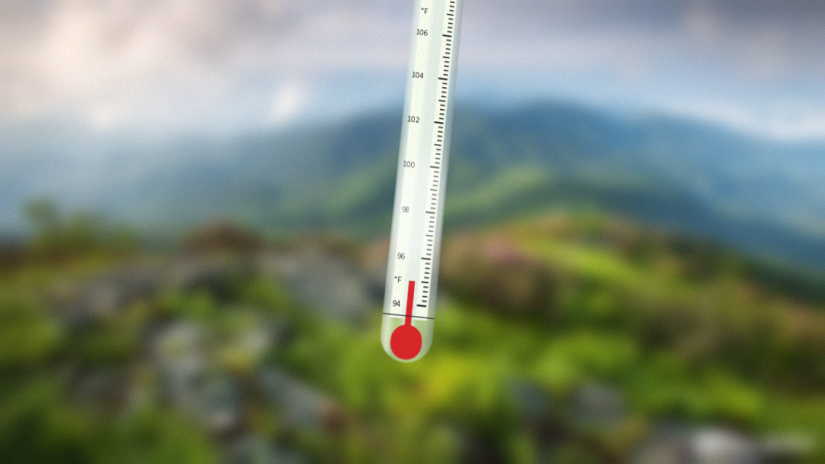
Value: °F 95
